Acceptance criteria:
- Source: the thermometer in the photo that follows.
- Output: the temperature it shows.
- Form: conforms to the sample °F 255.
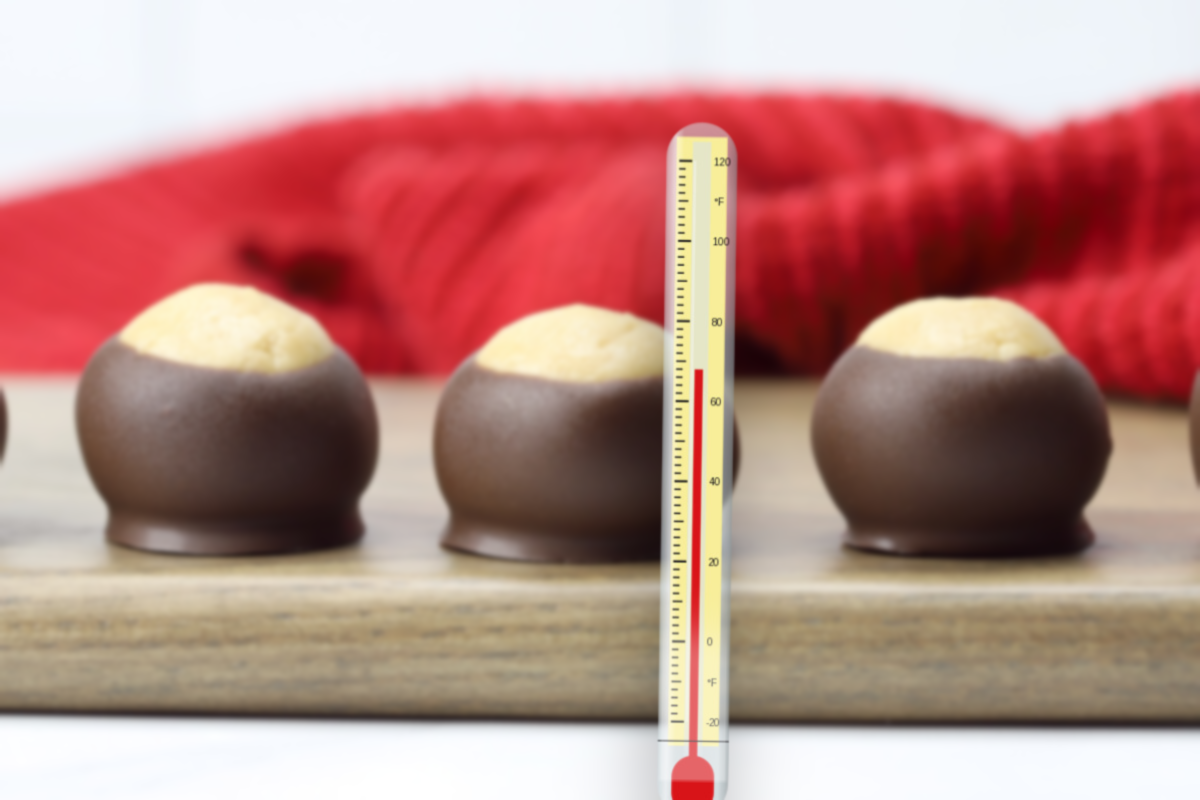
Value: °F 68
